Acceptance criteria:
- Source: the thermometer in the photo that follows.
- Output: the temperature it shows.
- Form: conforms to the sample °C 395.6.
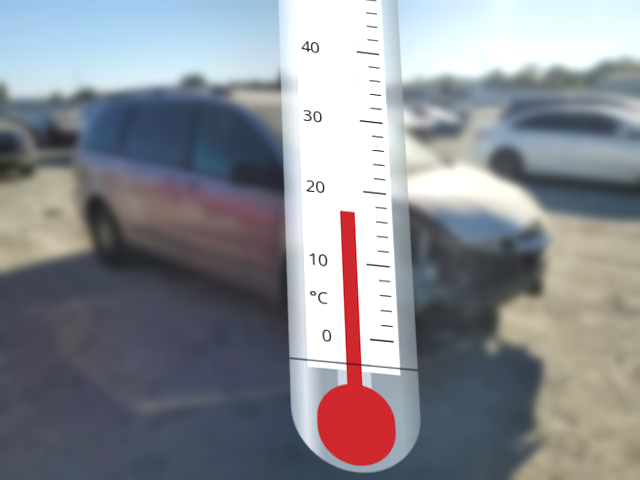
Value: °C 17
